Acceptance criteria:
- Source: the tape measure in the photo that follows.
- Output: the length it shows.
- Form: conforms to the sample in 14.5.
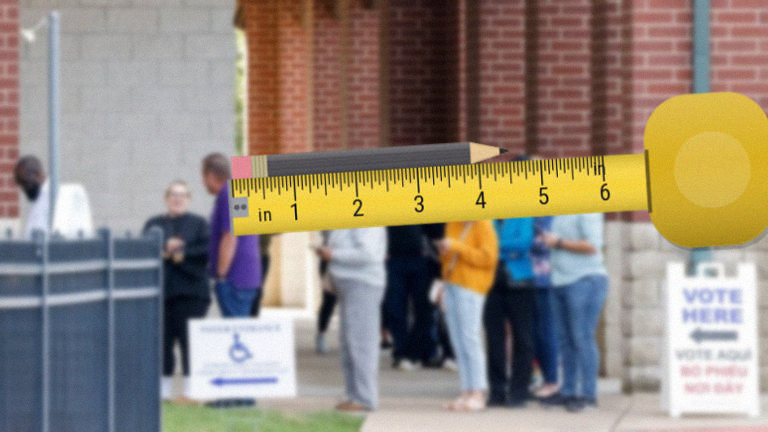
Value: in 4.5
